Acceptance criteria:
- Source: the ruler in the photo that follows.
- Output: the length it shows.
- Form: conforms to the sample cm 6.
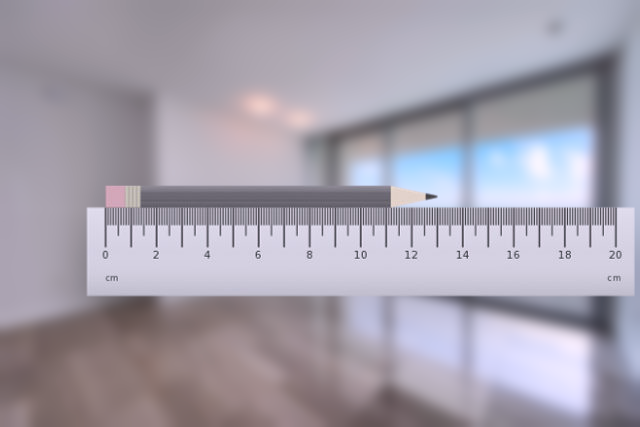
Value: cm 13
